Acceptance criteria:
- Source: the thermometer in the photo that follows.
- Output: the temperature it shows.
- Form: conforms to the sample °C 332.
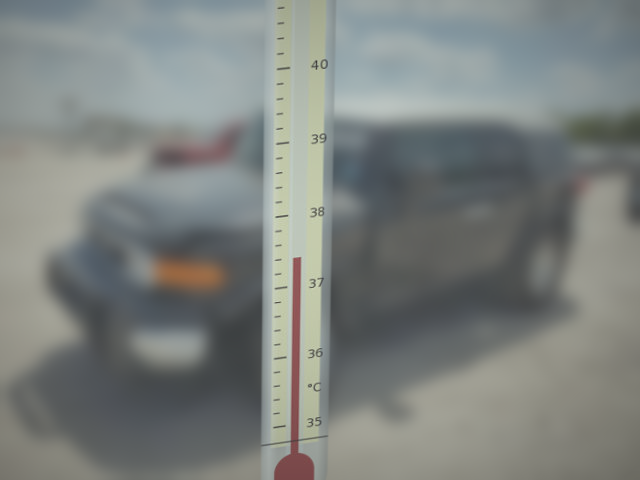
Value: °C 37.4
